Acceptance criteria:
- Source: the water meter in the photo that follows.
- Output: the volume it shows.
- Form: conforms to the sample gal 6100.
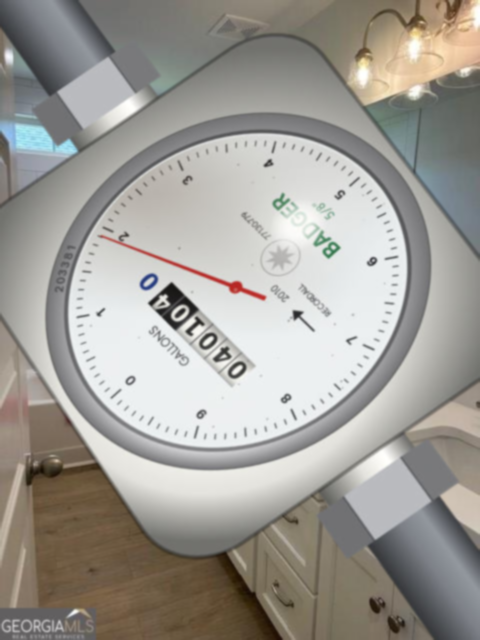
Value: gal 401041.9
